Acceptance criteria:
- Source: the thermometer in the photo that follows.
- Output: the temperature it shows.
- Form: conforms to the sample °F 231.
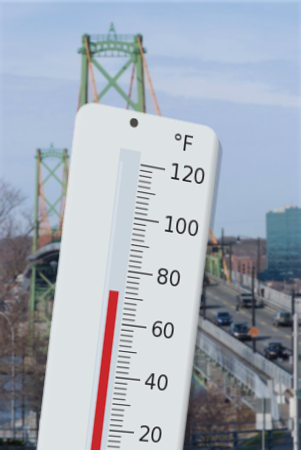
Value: °F 72
